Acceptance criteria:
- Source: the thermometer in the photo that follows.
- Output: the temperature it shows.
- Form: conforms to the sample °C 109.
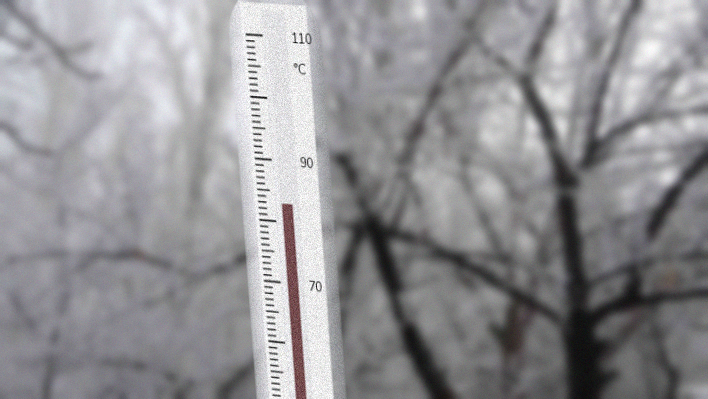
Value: °C 83
